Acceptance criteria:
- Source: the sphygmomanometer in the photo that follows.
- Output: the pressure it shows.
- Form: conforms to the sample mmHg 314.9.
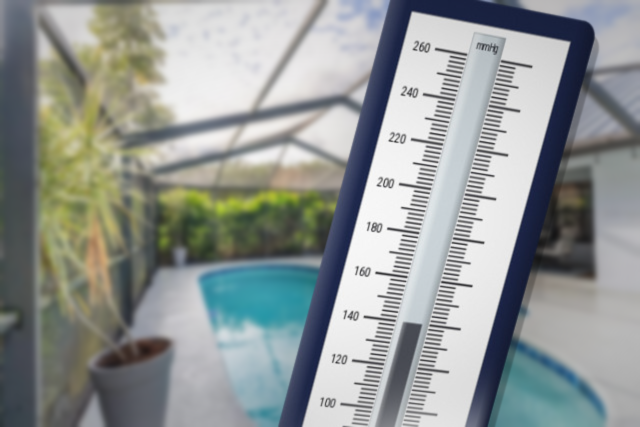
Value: mmHg 140
